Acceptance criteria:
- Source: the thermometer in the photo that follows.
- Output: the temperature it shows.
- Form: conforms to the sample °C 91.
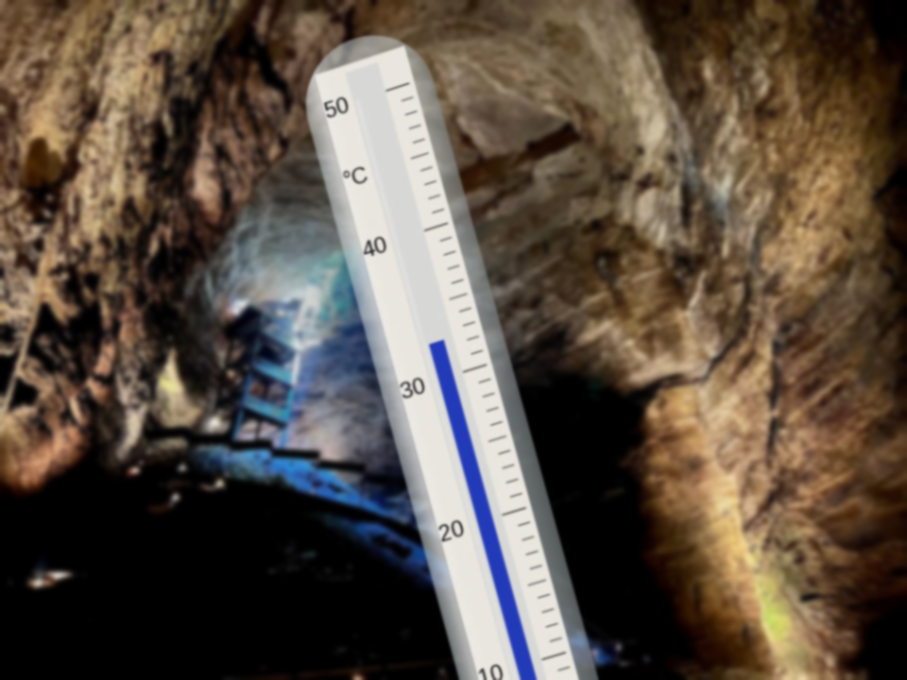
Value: °C 32.5
